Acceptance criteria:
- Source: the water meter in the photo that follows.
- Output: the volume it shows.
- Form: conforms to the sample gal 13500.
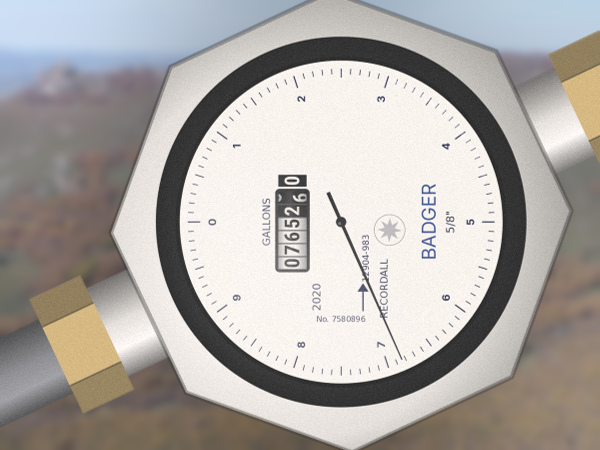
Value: gal 765256.8
